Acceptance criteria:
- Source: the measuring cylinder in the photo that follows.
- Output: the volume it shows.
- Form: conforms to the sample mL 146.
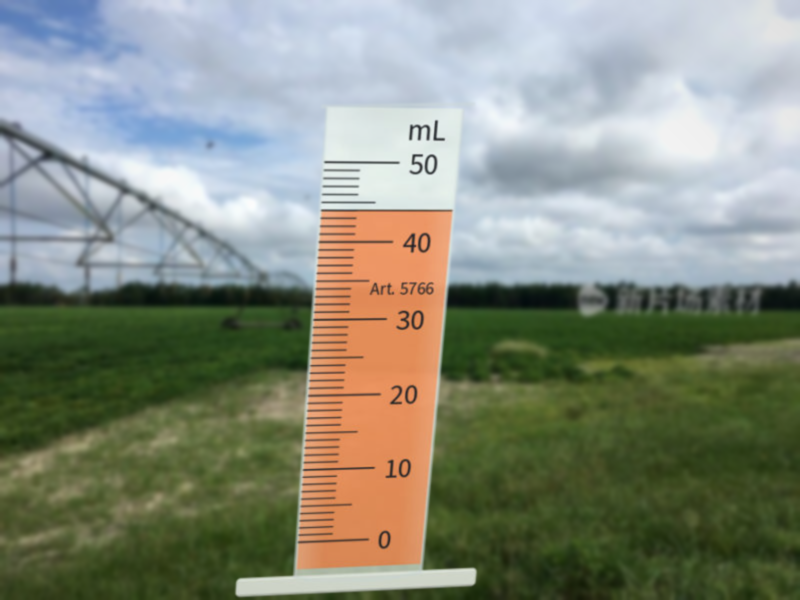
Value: mL 44
